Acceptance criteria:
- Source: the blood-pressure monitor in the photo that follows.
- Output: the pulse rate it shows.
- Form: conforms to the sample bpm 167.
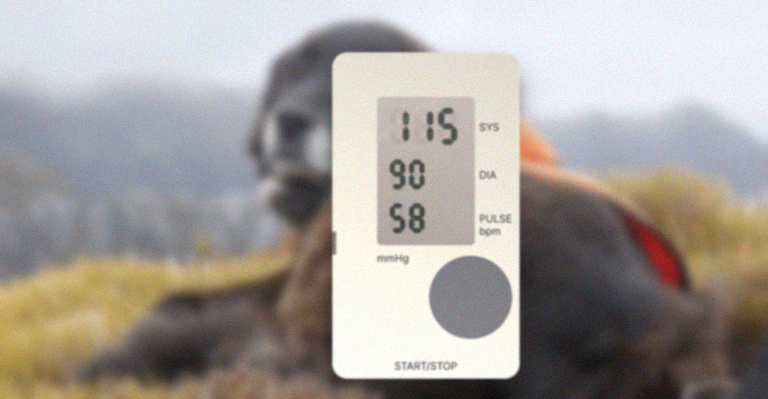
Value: bpm 58
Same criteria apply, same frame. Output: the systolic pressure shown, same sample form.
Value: mmHg 115
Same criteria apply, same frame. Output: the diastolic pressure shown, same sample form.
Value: mmHg 90
